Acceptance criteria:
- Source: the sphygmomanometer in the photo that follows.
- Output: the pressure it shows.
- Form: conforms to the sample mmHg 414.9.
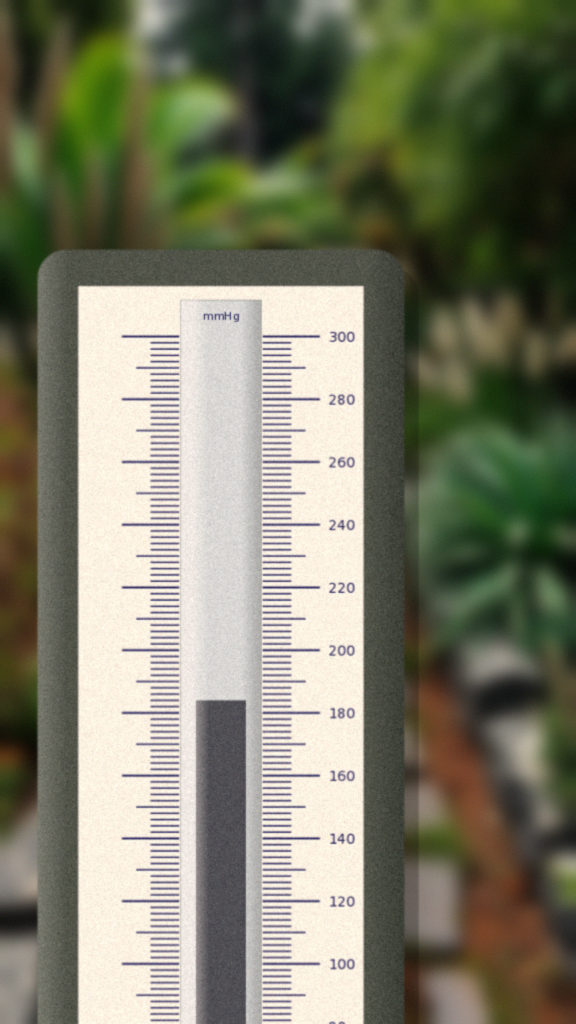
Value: mmHg 184
